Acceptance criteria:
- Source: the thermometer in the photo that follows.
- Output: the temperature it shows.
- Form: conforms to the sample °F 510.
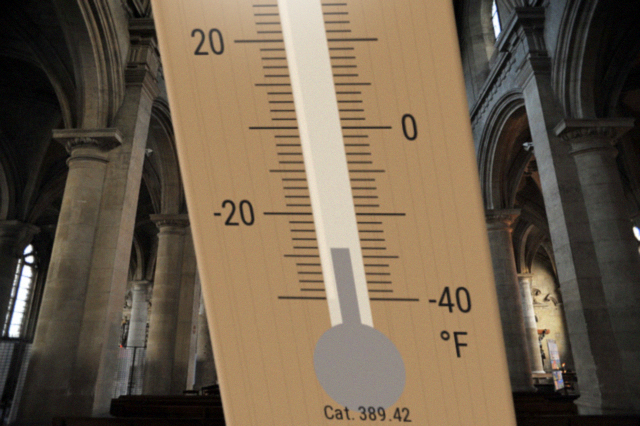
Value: °F -28
